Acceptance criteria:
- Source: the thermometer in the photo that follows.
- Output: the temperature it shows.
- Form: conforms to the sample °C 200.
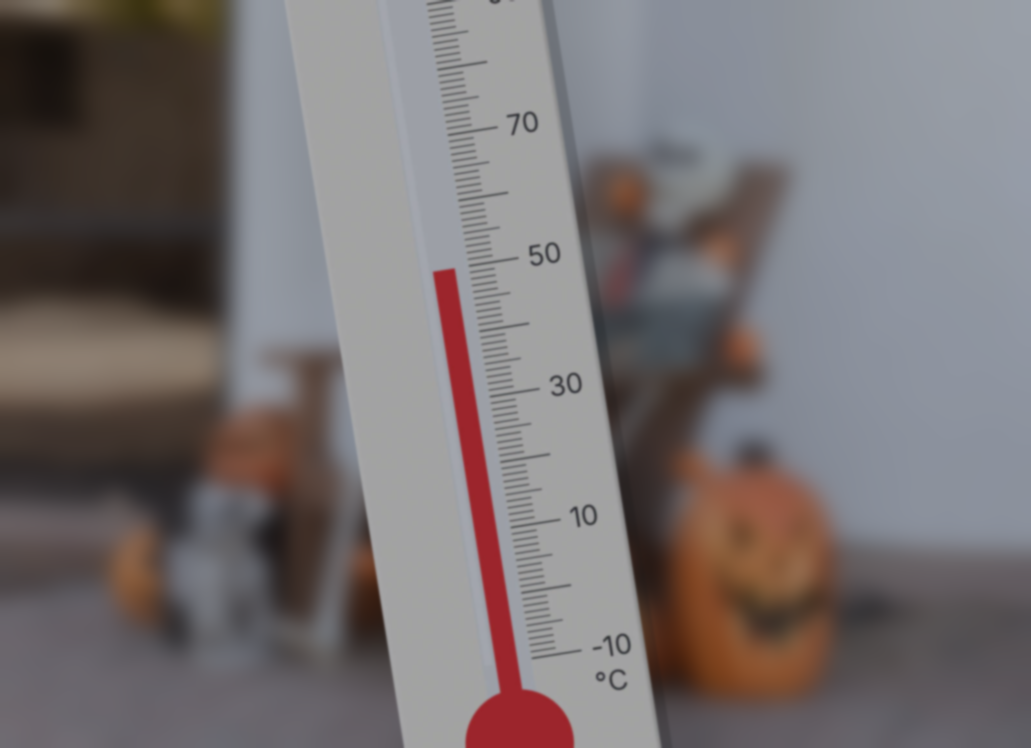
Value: °C 50
